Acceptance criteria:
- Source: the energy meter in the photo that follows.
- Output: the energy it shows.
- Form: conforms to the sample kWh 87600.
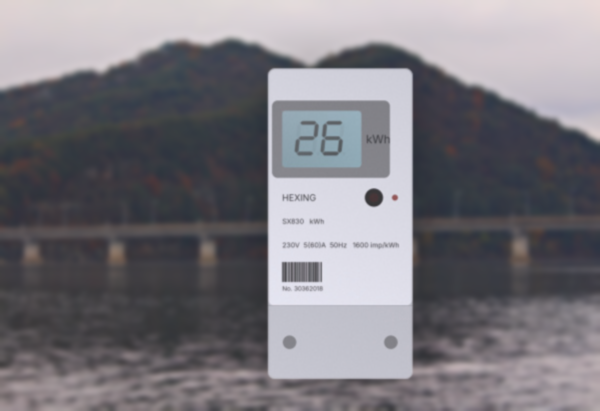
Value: kWh 26
